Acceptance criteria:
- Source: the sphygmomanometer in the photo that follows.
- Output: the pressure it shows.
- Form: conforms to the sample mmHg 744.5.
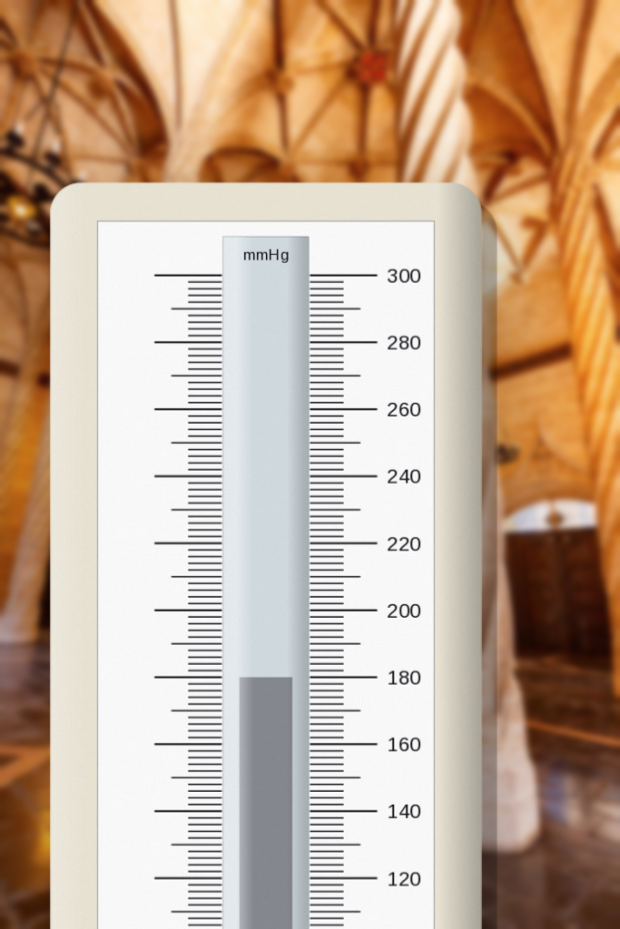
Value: mmHg 180
